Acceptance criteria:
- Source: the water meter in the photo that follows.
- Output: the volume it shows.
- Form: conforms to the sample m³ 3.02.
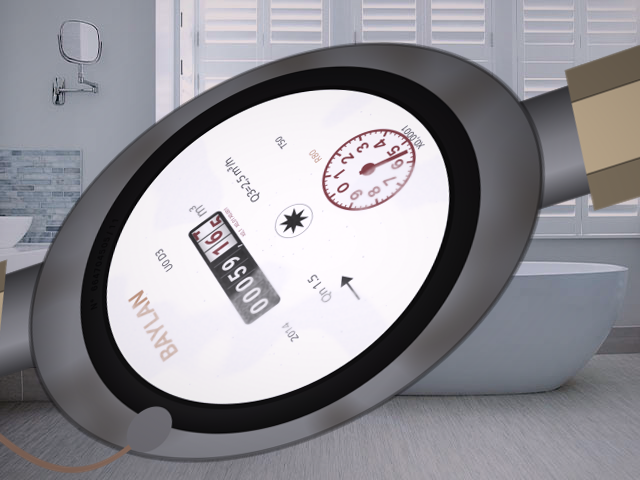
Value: m³ 59.1645
